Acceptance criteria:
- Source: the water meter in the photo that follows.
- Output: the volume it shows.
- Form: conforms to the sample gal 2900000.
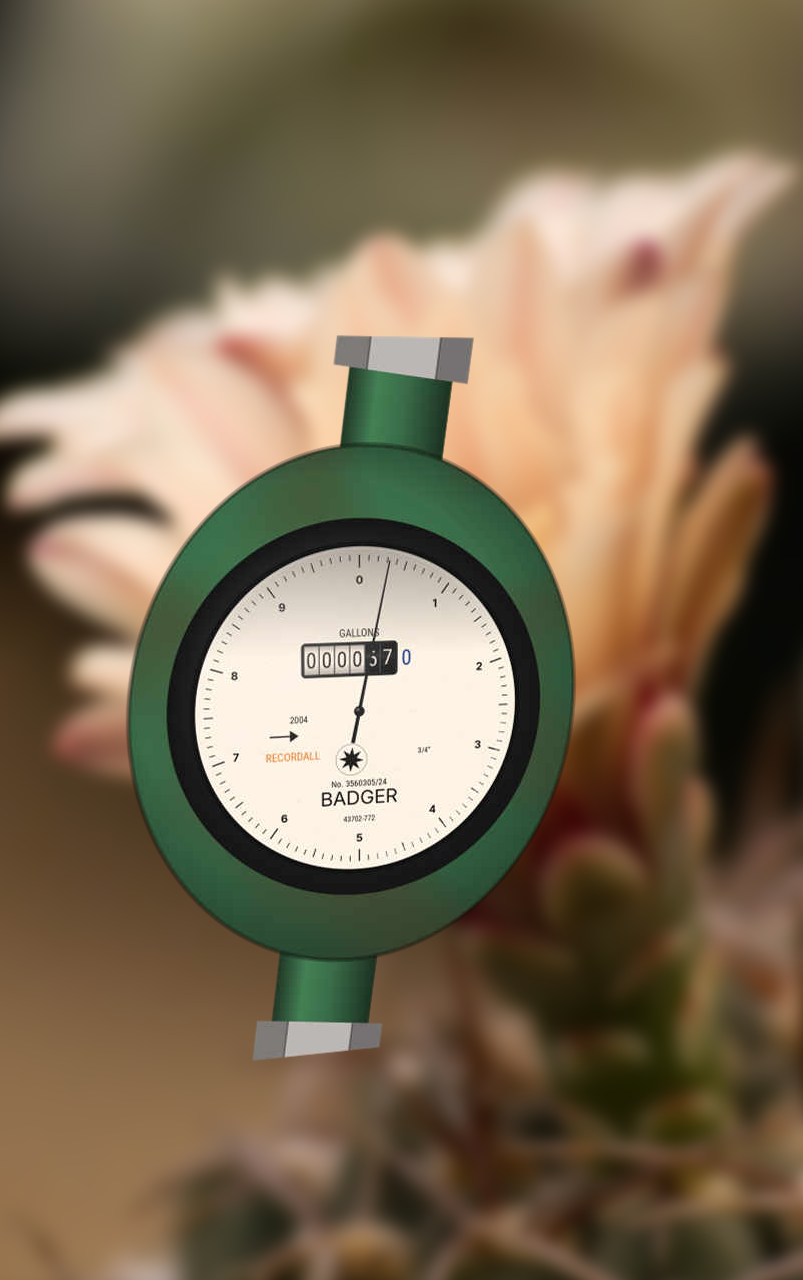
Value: gal 670.3
